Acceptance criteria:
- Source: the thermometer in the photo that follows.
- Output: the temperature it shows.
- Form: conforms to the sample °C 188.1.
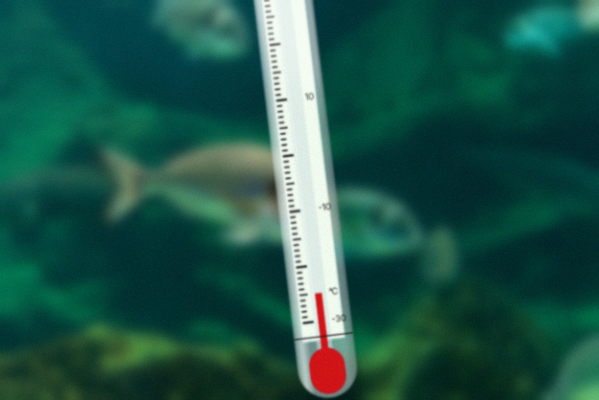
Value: °C -25
